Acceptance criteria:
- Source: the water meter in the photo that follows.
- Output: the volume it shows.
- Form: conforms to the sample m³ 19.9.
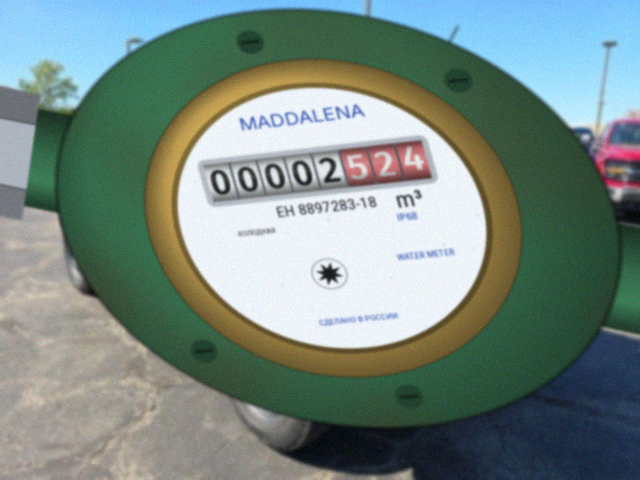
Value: m³ 2.524
